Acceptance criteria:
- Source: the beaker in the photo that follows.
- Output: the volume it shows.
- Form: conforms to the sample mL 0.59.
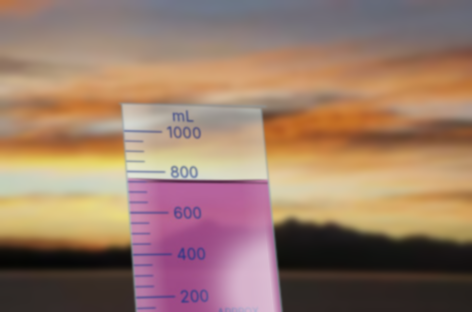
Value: mL 750
